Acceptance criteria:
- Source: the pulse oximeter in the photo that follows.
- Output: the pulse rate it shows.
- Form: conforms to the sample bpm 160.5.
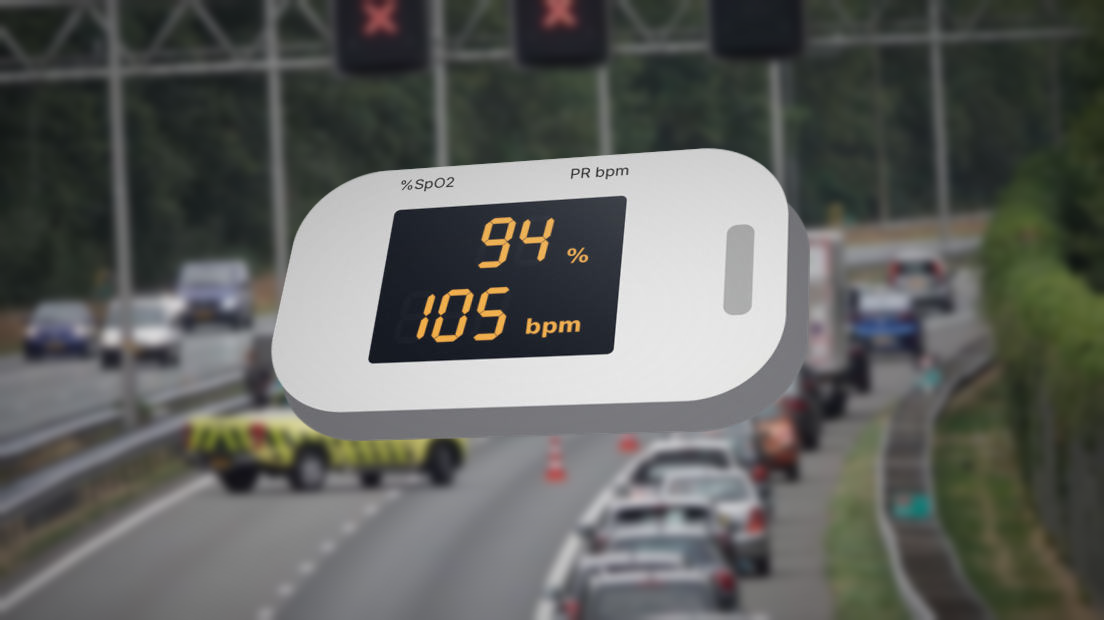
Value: bpm 105
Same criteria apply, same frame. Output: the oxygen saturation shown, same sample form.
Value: % 94
